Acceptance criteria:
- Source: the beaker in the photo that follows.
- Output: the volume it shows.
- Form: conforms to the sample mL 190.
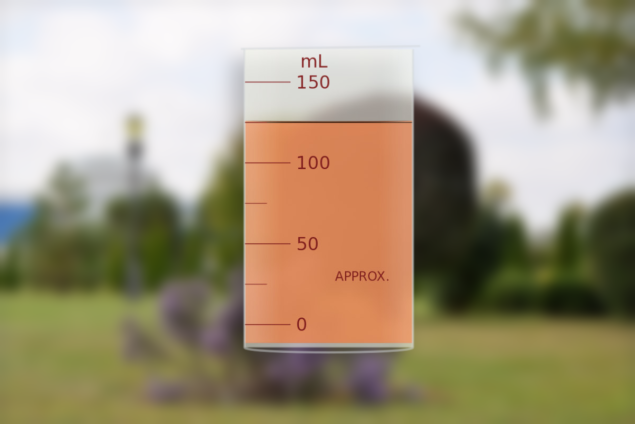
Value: mL 125
